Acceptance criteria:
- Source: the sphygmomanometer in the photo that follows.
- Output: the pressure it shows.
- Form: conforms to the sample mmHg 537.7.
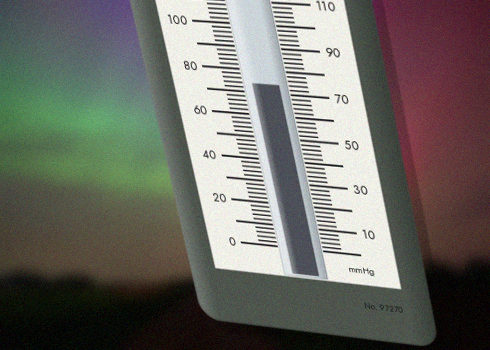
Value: mmHg 74
